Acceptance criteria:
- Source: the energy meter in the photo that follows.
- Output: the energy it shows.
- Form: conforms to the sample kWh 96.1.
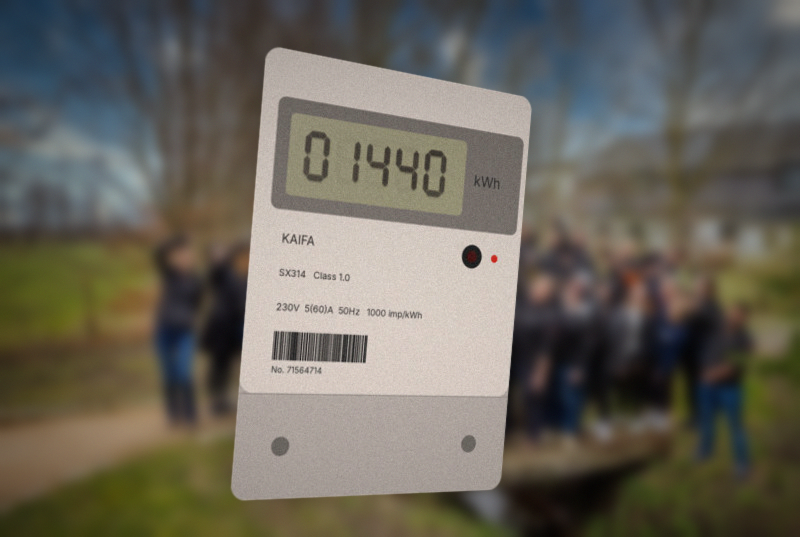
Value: kWh 1440
